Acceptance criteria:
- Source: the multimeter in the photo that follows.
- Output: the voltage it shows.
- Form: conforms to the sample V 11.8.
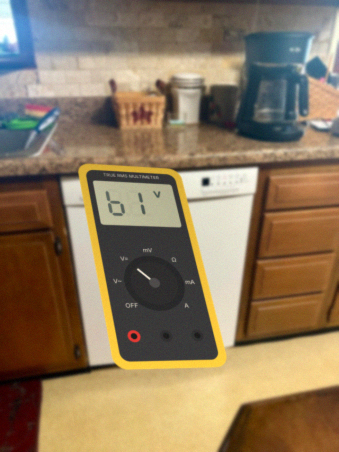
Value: V 61
